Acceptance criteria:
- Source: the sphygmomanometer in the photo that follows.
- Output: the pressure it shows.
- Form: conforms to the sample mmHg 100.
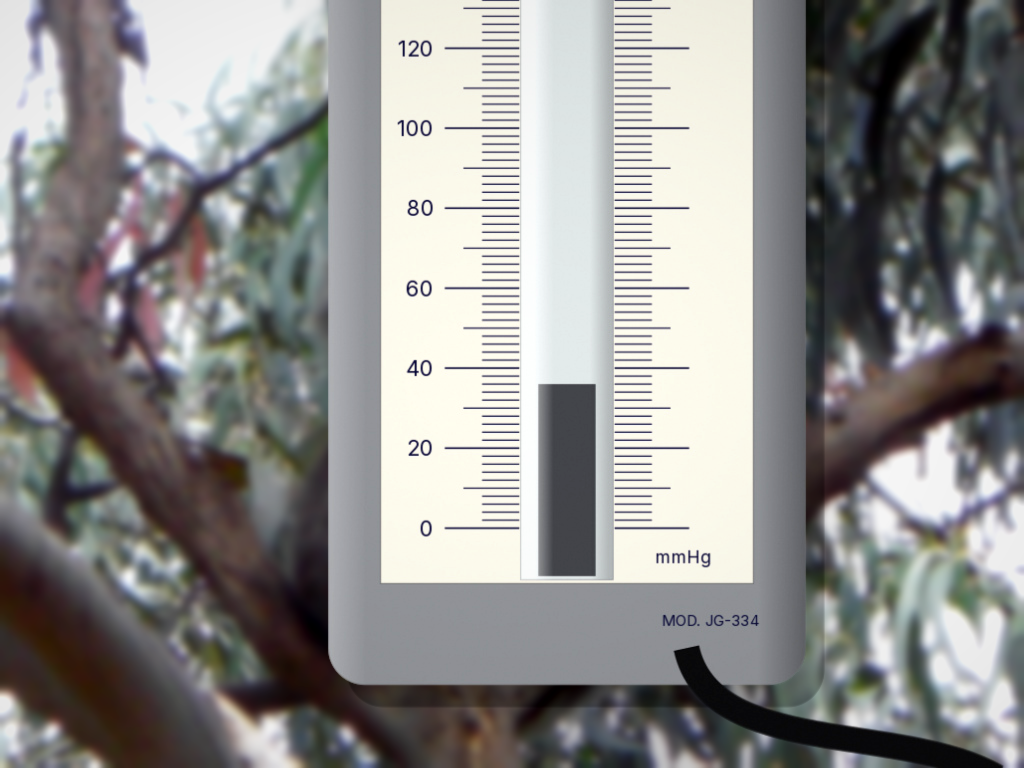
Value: mmHg 36
